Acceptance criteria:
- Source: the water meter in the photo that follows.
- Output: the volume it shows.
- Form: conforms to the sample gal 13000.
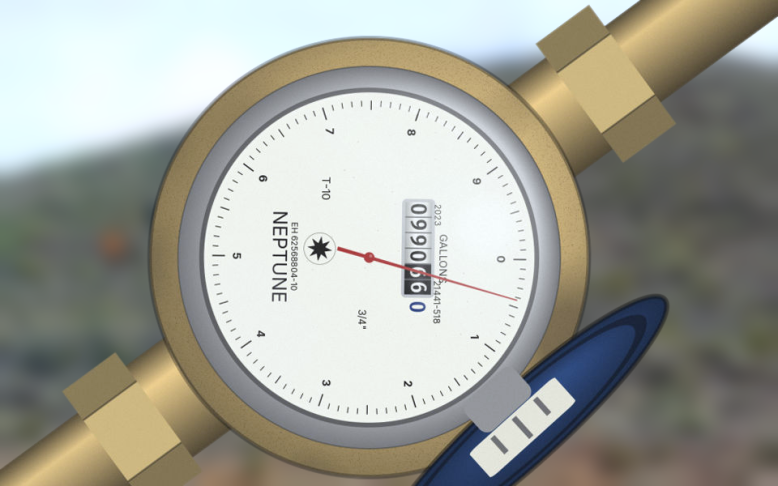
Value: gal 990660.4
